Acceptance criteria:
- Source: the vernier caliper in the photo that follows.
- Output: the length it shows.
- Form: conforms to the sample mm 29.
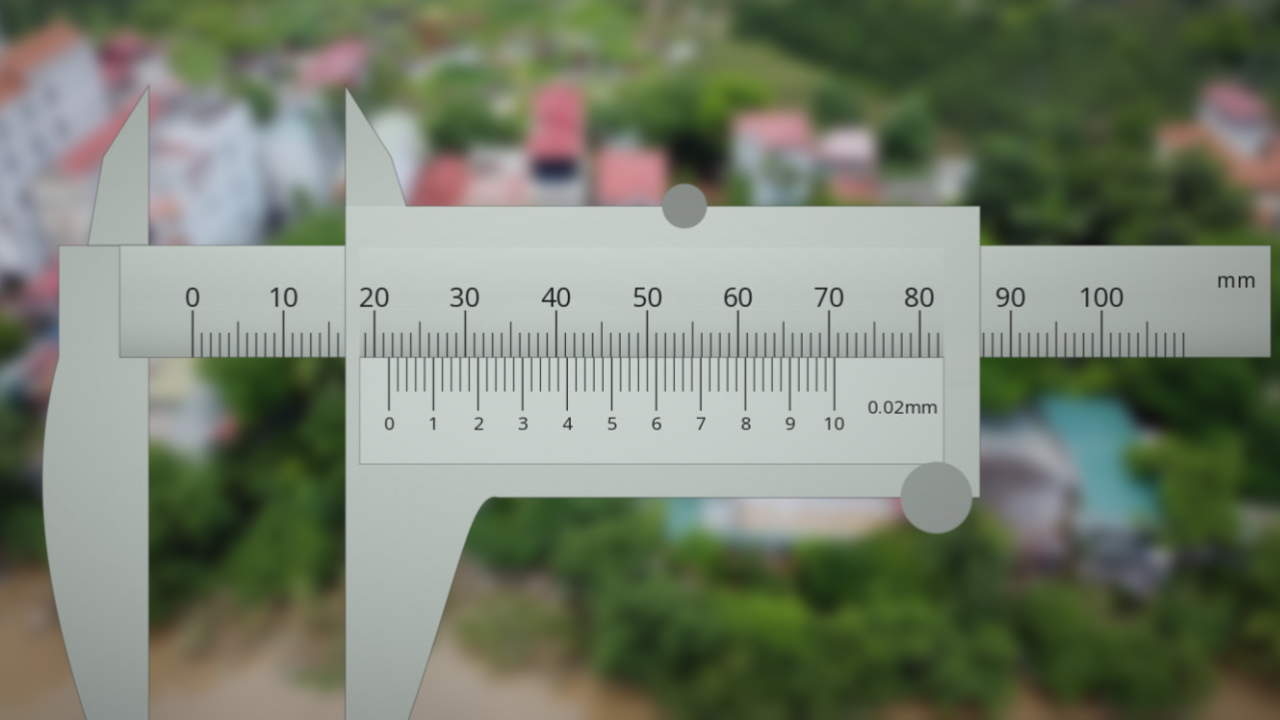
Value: mm 21.6
